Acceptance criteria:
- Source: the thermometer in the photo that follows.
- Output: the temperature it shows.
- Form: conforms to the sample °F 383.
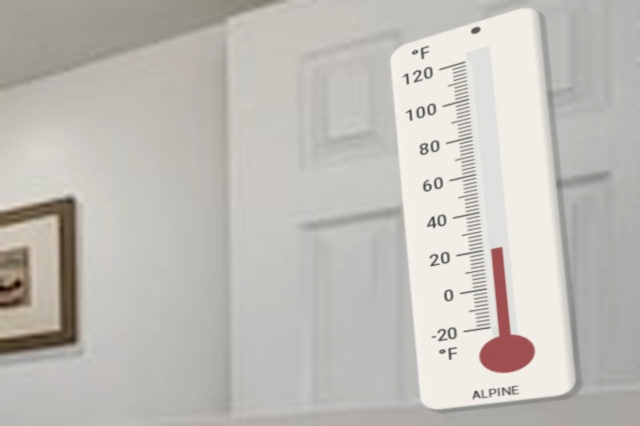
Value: °F 20
